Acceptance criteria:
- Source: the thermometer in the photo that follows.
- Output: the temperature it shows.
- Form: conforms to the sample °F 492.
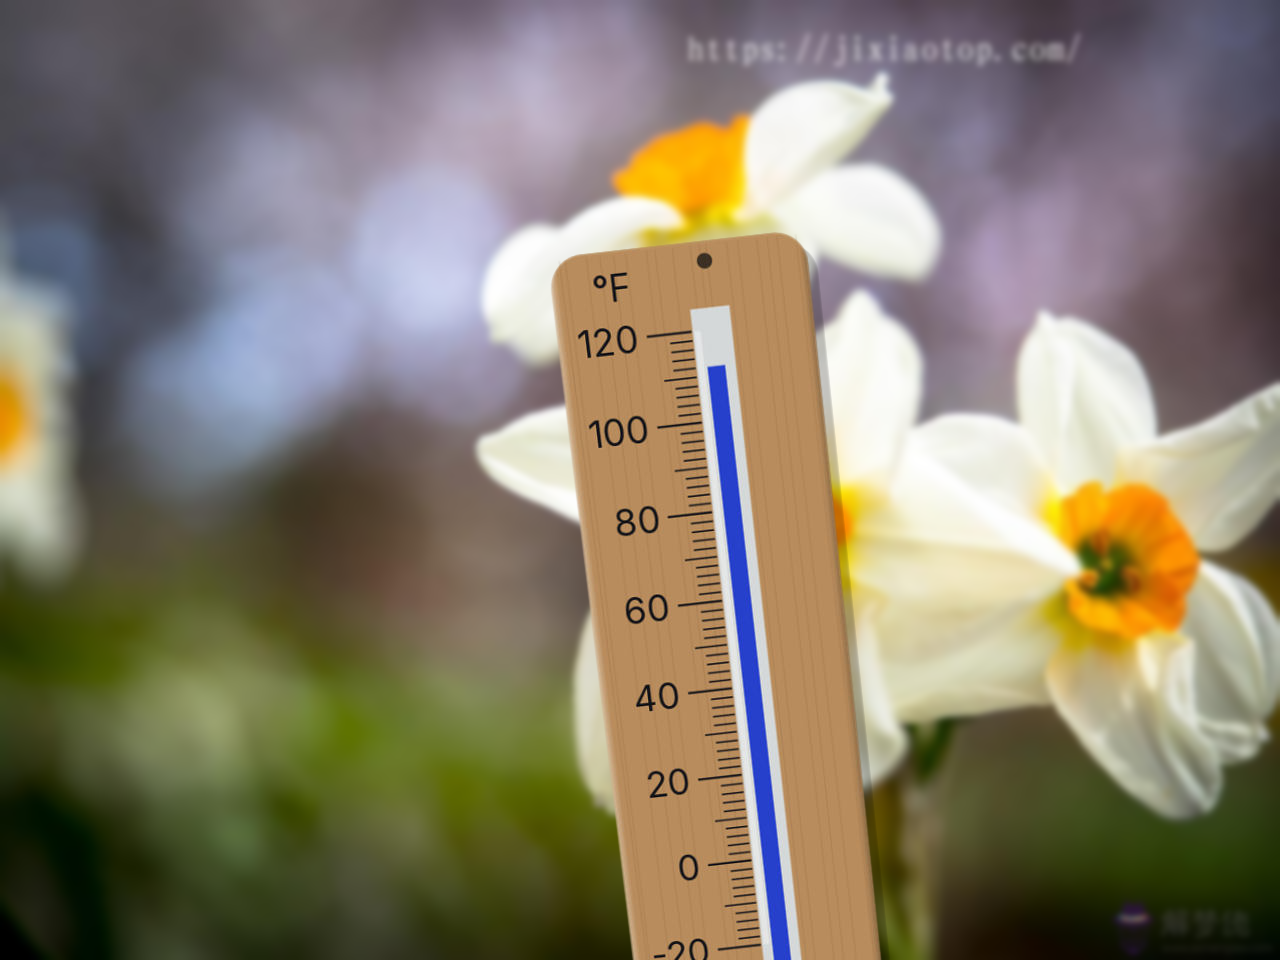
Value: °F 112
